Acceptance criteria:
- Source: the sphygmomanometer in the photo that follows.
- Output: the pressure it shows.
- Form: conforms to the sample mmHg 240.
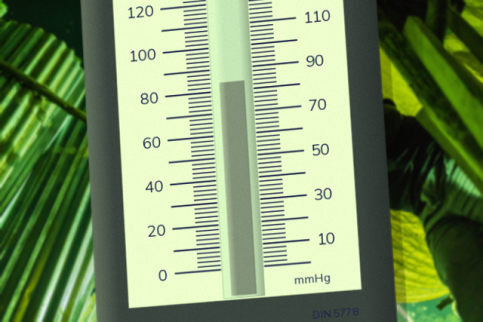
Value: mmHg 84
